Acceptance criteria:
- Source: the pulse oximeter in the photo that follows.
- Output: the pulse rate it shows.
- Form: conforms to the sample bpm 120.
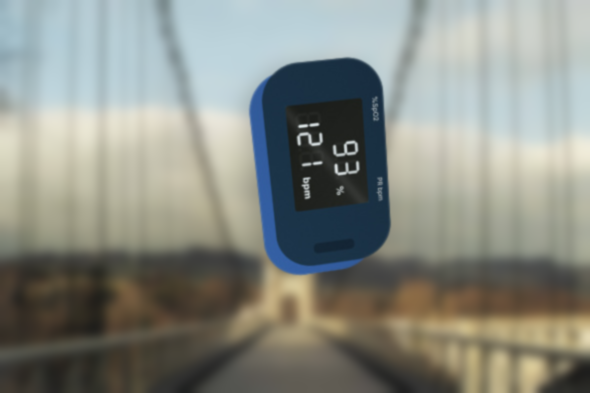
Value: bpm 121
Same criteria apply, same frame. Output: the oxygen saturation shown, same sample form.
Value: % 93
